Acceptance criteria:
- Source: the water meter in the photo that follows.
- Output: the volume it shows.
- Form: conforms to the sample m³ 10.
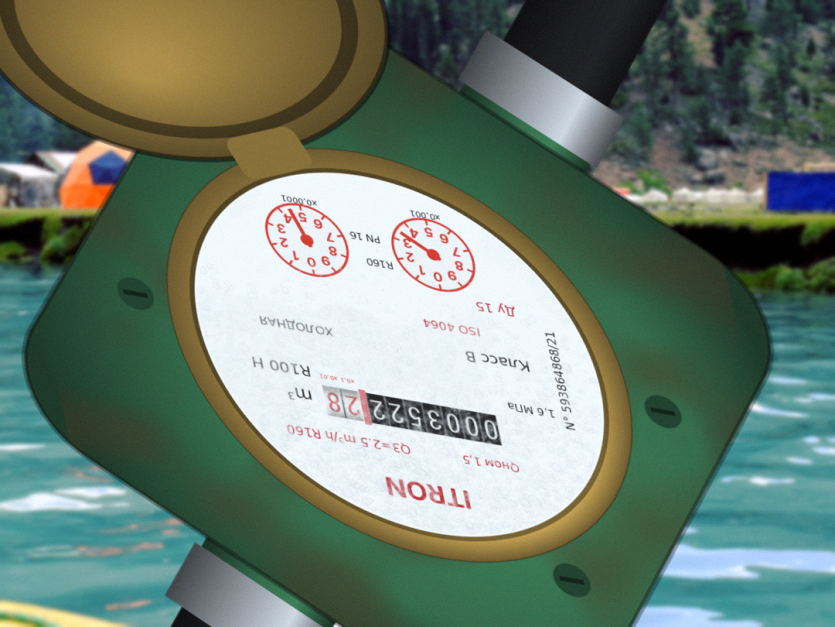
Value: m³ 3522.2834
